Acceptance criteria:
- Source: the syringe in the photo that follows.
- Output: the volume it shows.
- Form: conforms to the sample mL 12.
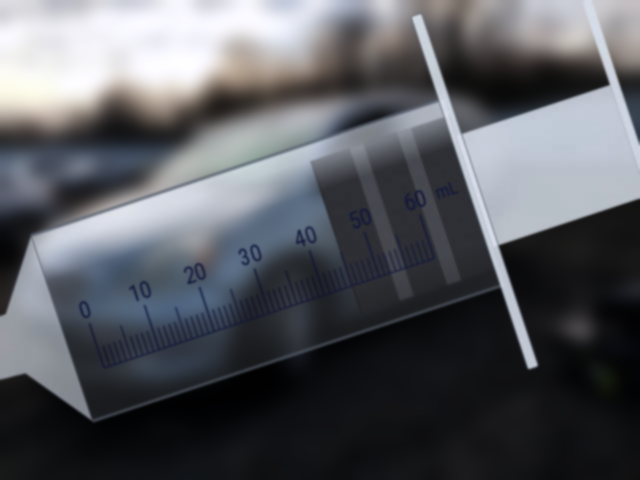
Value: mL 45
